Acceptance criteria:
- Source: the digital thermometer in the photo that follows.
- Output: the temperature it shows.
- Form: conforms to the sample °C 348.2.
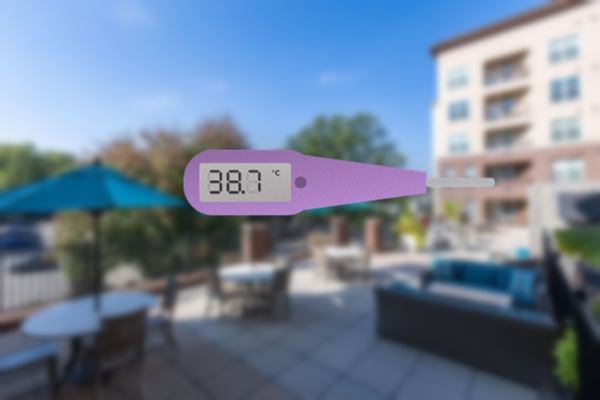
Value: °C 38.7
